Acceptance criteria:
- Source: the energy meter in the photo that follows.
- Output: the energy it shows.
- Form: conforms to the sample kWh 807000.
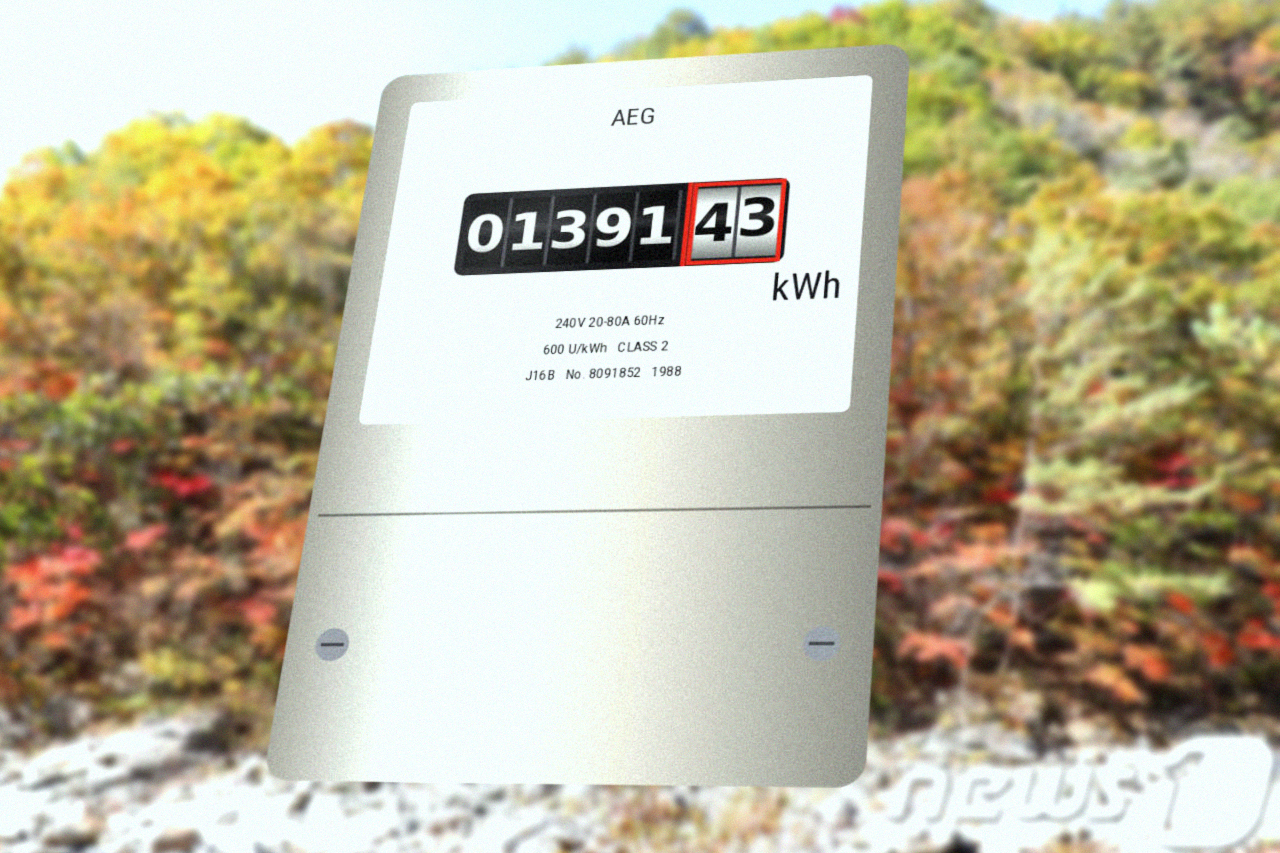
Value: kWh 1391.43
